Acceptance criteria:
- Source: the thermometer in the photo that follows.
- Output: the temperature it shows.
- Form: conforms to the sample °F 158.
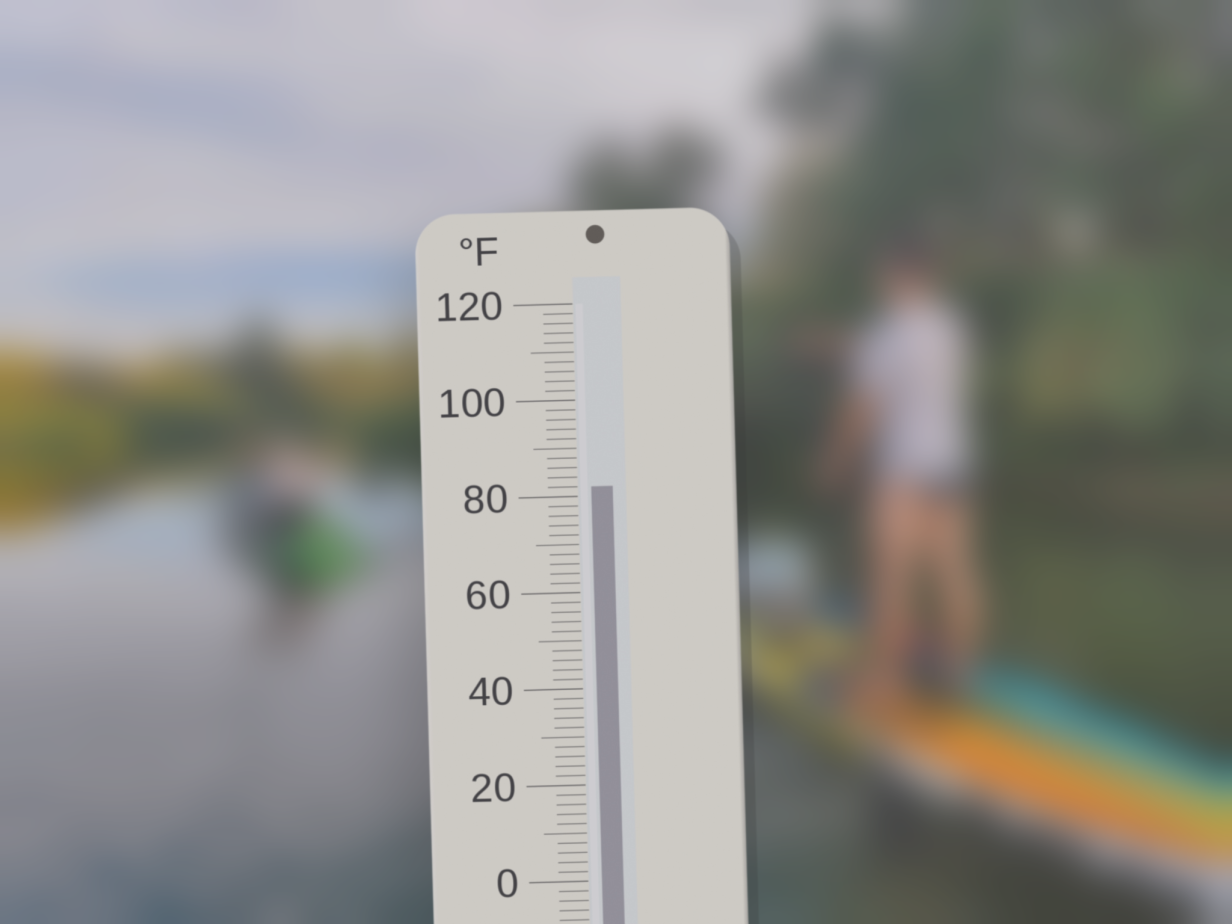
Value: °F 82
